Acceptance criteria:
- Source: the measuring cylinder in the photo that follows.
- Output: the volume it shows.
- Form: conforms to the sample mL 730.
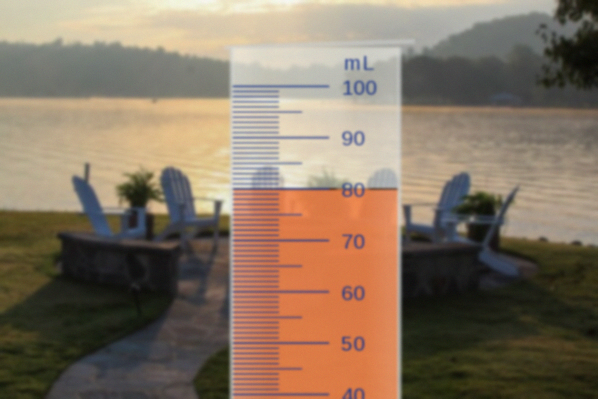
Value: mL 80
